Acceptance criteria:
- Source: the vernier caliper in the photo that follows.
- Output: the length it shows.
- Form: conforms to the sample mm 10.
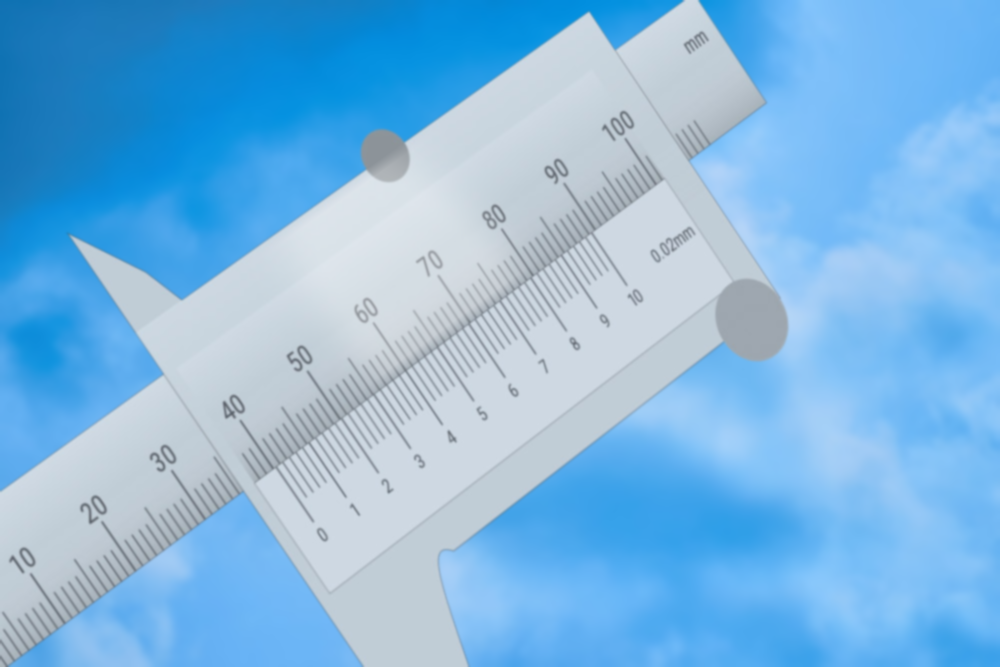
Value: mm 40.4
